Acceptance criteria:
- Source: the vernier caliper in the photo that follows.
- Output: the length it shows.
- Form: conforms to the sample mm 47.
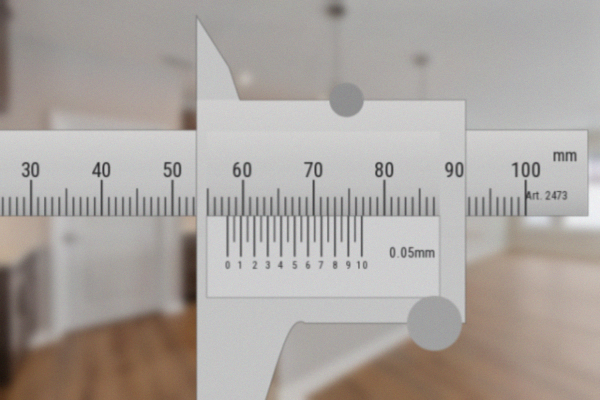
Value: mm 57.8
